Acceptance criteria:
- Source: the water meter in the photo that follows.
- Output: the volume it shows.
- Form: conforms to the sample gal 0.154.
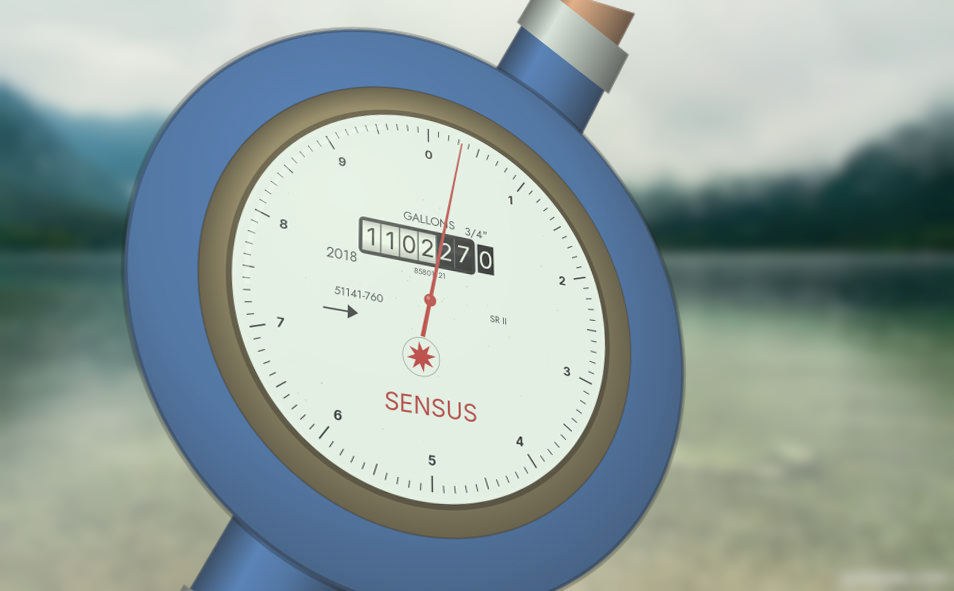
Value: gal 1102270.3
